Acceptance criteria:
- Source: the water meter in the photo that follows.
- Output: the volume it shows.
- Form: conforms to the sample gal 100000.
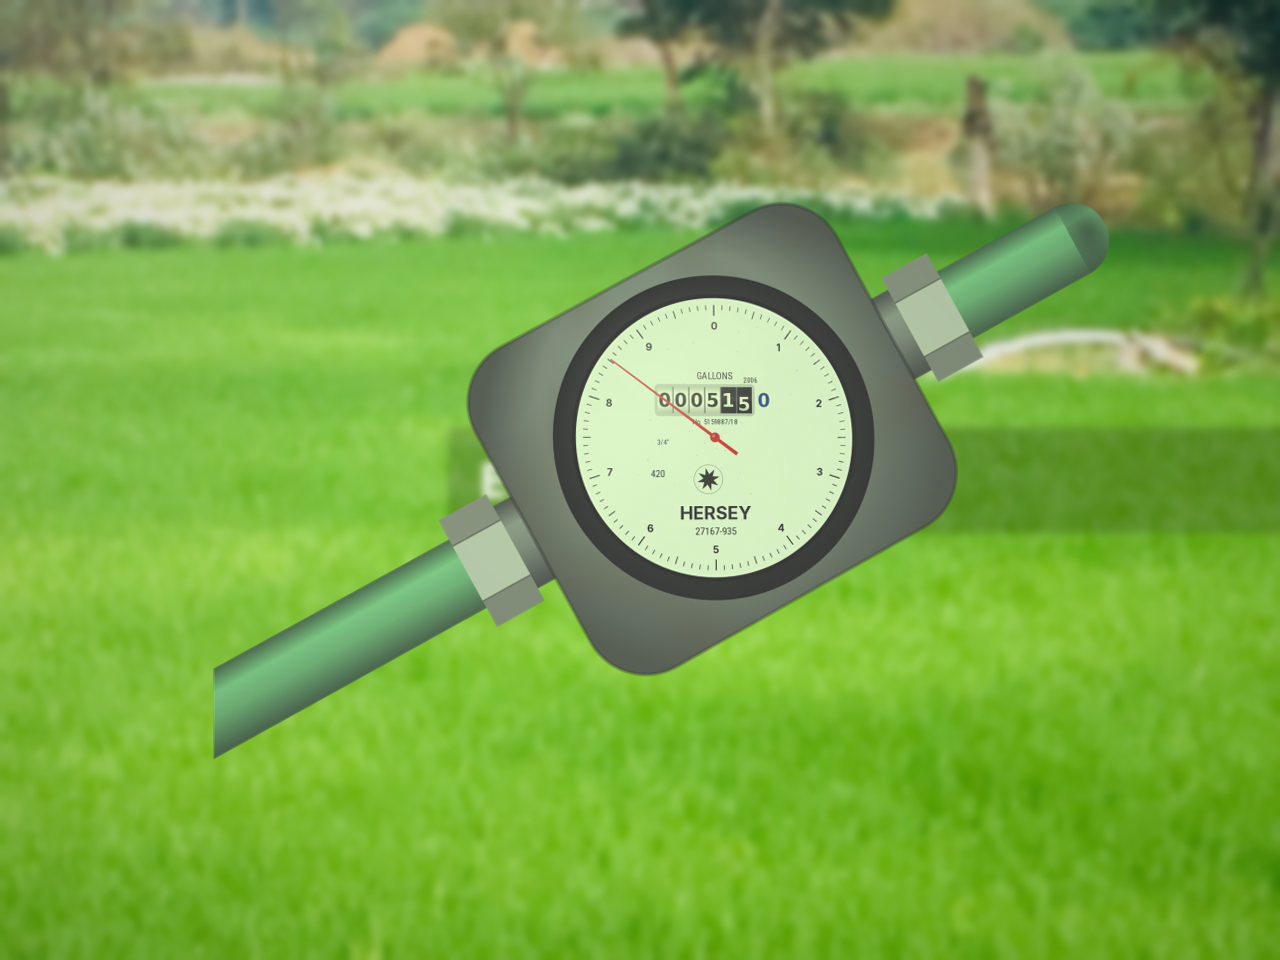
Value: gal 5148.5
